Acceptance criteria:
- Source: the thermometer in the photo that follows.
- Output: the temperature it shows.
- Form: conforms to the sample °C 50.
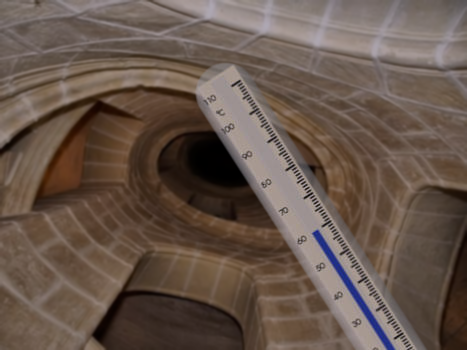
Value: °C 60
